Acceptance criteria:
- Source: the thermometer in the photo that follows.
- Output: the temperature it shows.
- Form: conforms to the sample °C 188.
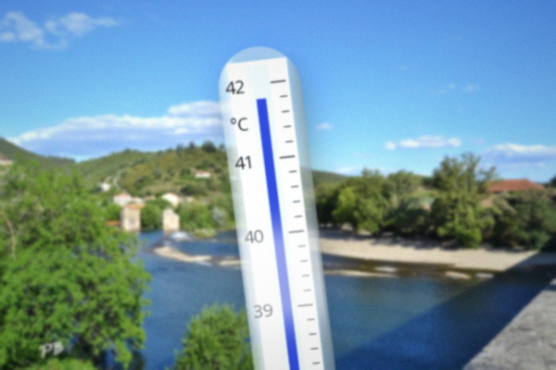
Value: °C 41.8
